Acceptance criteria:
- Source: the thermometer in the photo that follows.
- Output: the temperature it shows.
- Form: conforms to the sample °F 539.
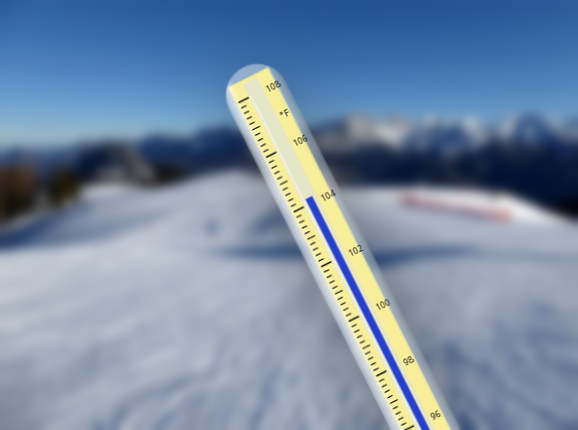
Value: °F 104.2
